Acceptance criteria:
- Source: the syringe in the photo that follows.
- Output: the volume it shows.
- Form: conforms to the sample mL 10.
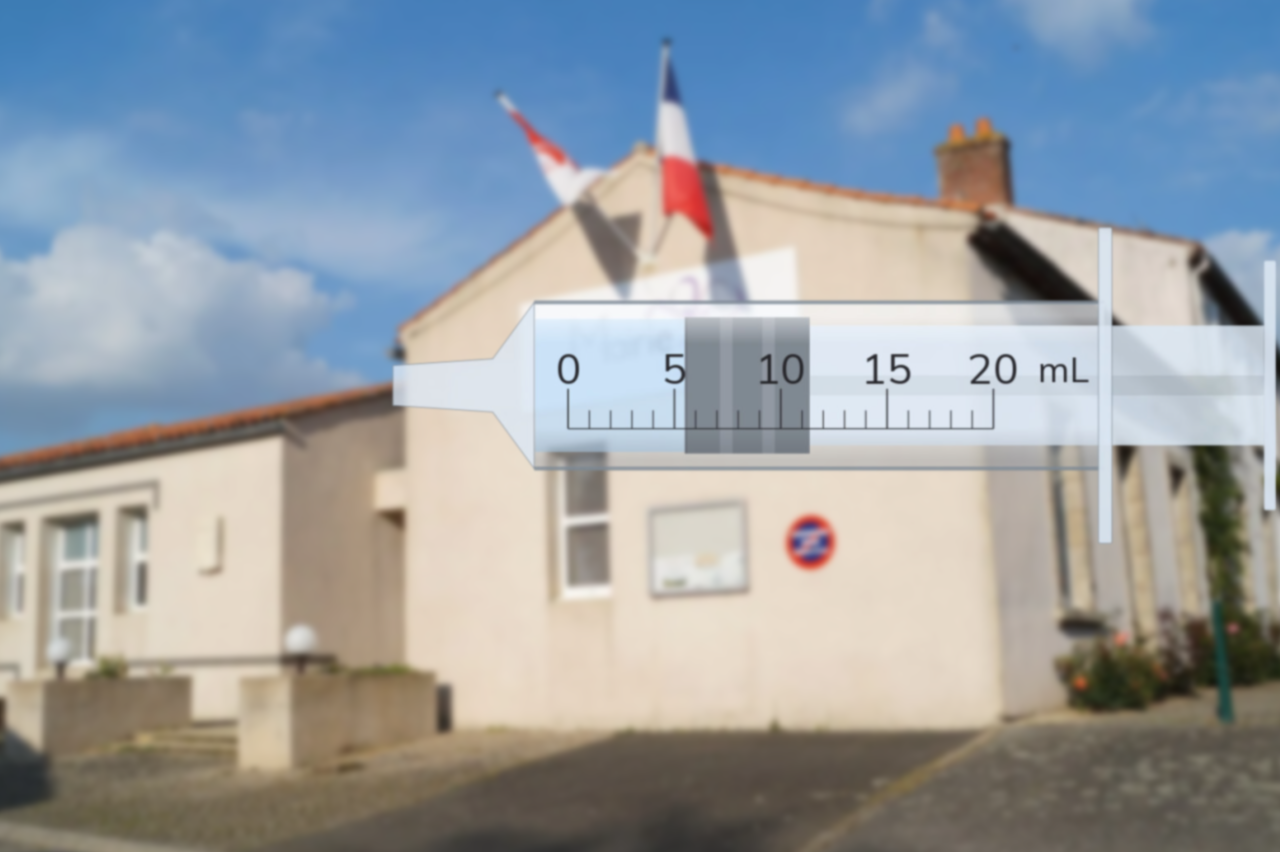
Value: mL 5.5
